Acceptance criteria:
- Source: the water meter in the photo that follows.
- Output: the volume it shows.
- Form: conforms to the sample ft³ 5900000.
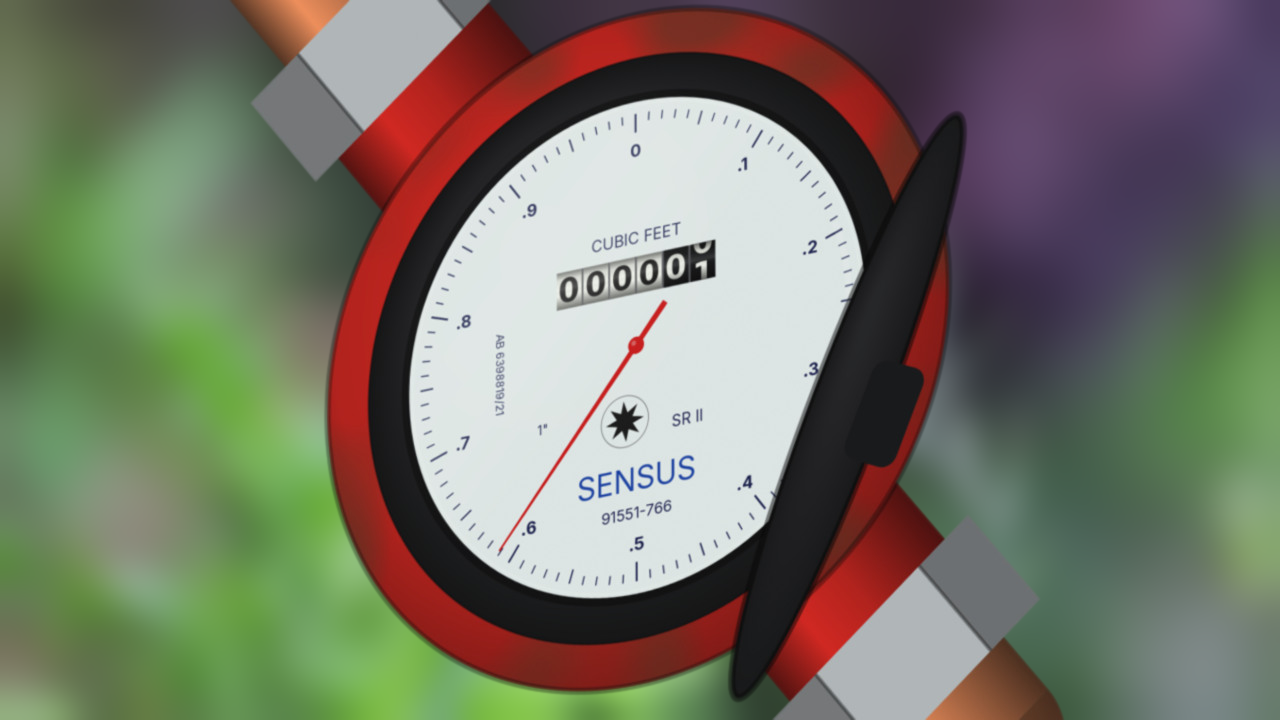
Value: ft³ 0.61
